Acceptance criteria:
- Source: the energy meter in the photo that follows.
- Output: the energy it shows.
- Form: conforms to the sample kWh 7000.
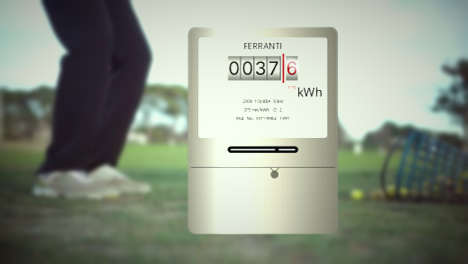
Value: kWh 37.6
